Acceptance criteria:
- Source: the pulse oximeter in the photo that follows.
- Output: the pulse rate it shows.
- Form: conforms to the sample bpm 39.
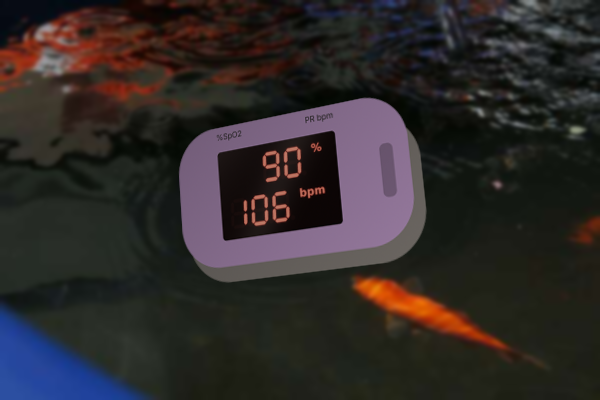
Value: bpm 106
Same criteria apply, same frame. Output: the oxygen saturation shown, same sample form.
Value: % 90
